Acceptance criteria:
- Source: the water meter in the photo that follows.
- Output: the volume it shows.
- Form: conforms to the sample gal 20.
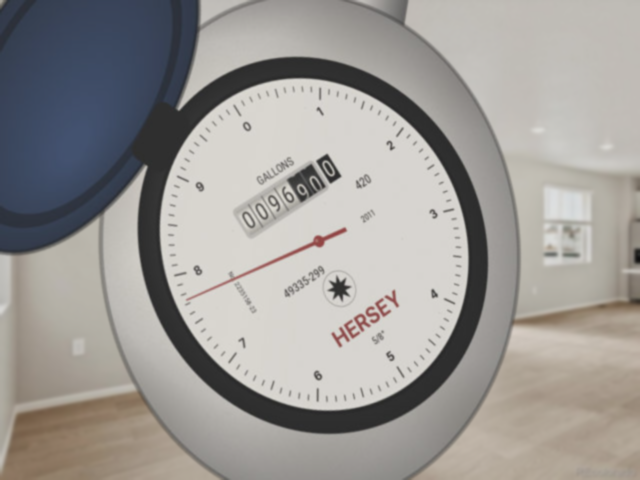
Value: gal 96897.7
